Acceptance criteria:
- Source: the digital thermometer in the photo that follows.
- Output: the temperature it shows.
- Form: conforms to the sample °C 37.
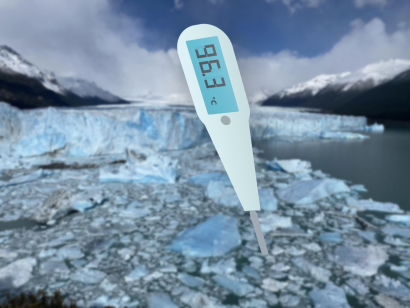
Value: °C 96.3
